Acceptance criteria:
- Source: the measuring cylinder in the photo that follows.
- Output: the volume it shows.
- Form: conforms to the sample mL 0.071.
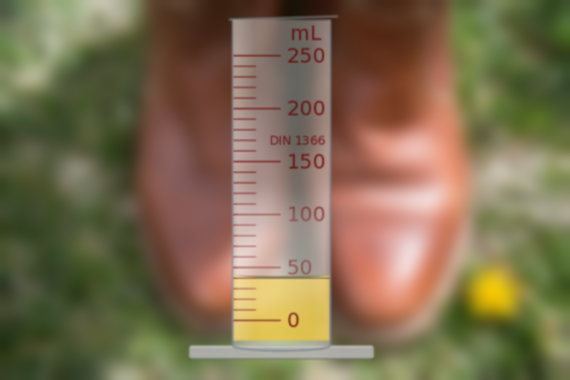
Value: mL 40
